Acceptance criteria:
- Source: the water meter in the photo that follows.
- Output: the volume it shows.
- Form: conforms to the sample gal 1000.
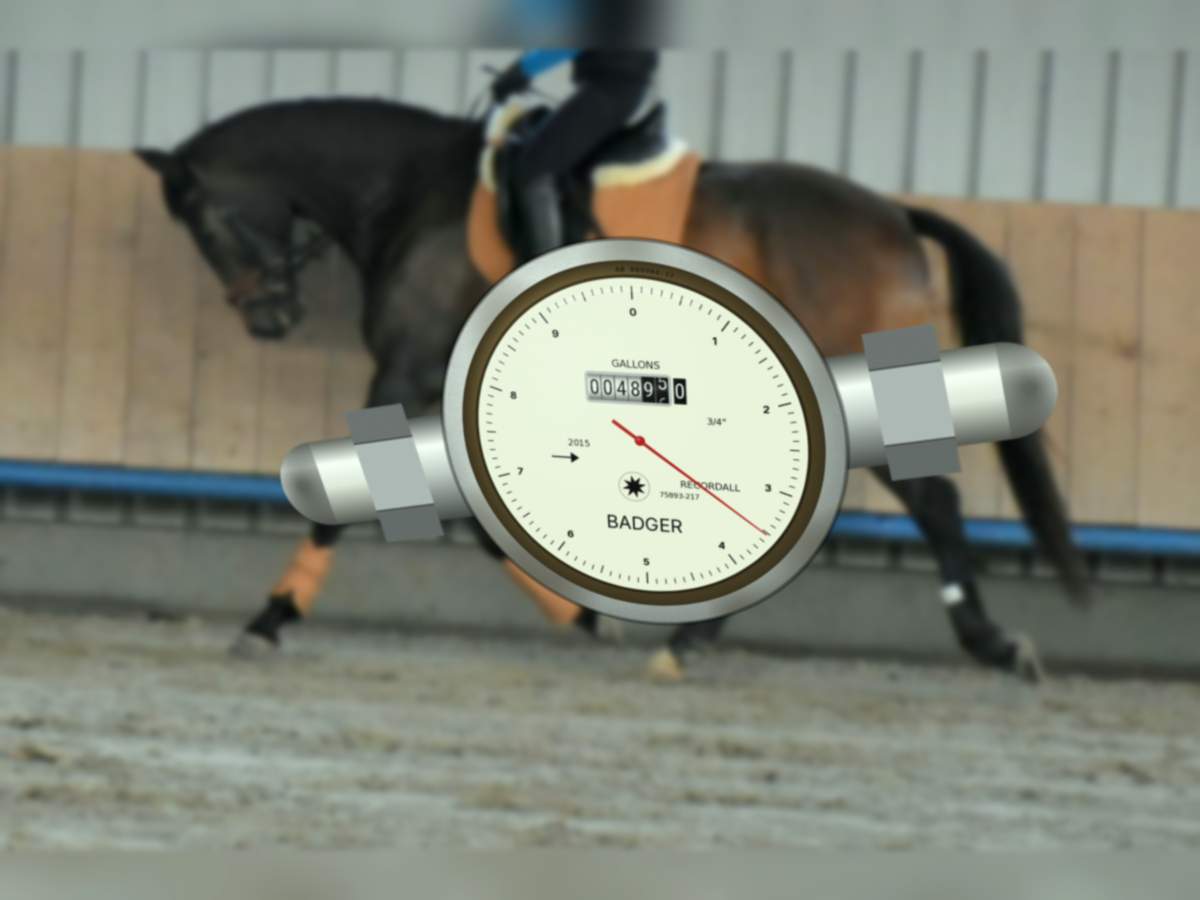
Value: gal 48953.5
